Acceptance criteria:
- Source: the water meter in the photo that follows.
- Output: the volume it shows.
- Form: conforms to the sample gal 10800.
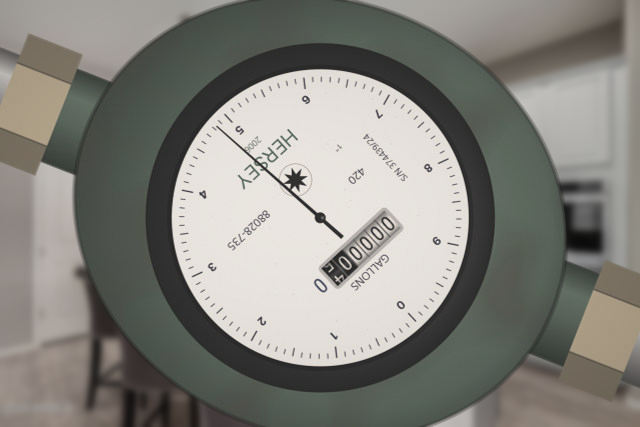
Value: gal 44.8
